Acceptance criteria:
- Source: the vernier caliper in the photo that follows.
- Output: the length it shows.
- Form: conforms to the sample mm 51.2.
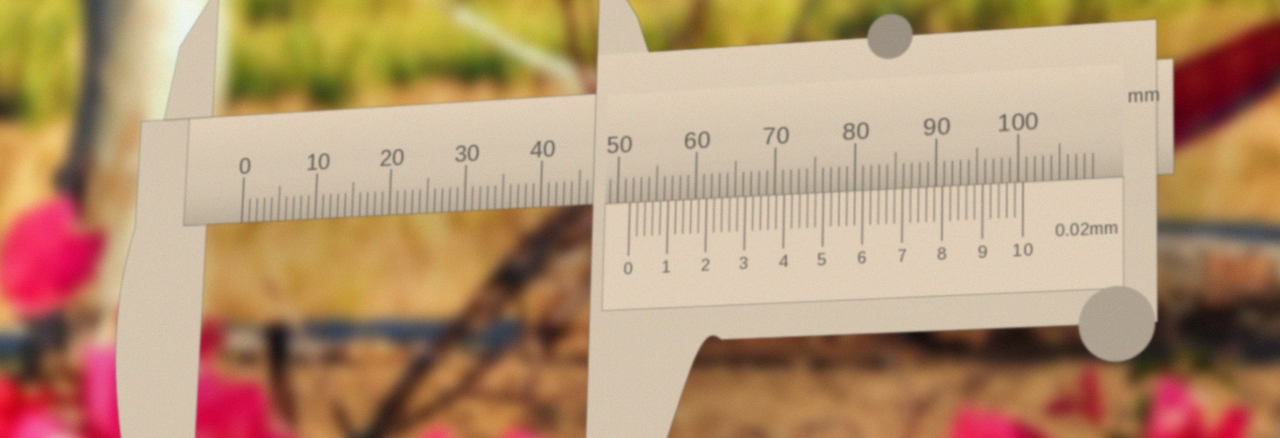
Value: mm 51.6
